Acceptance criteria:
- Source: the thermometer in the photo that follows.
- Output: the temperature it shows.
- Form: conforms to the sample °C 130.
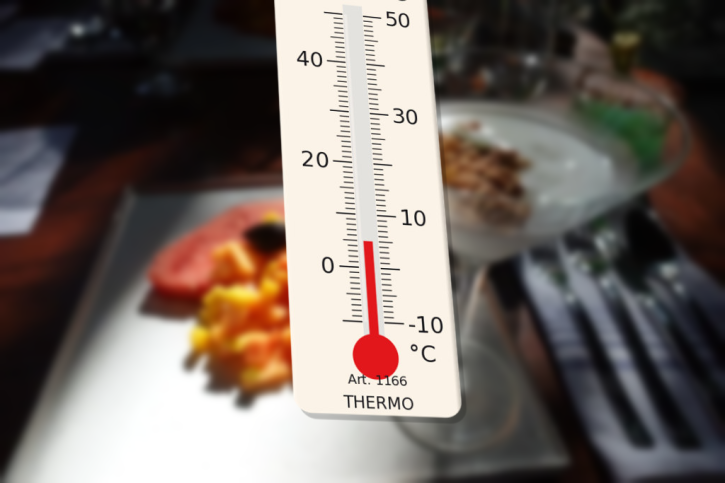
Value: °C 5
